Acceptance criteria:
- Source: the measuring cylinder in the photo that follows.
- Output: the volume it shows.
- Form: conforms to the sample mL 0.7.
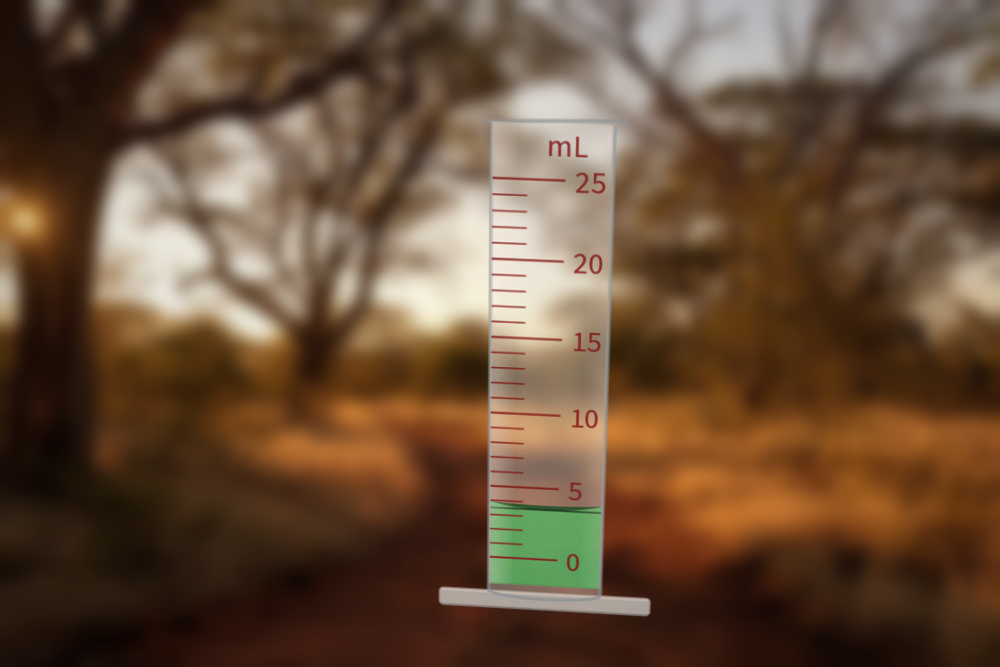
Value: mL 3.5
